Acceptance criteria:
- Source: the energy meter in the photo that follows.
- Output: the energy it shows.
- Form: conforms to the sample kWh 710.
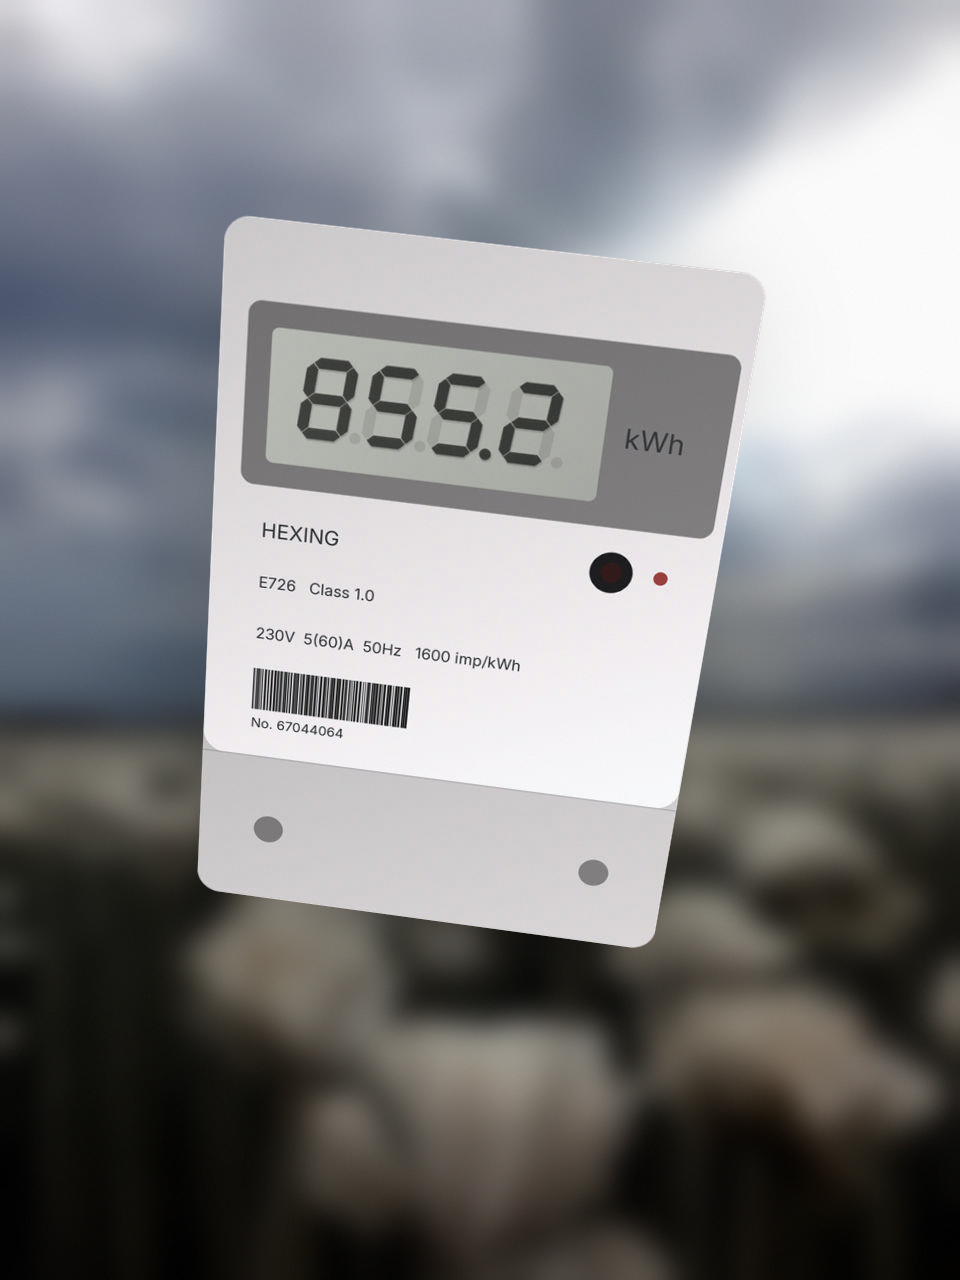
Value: kWh 855.2
